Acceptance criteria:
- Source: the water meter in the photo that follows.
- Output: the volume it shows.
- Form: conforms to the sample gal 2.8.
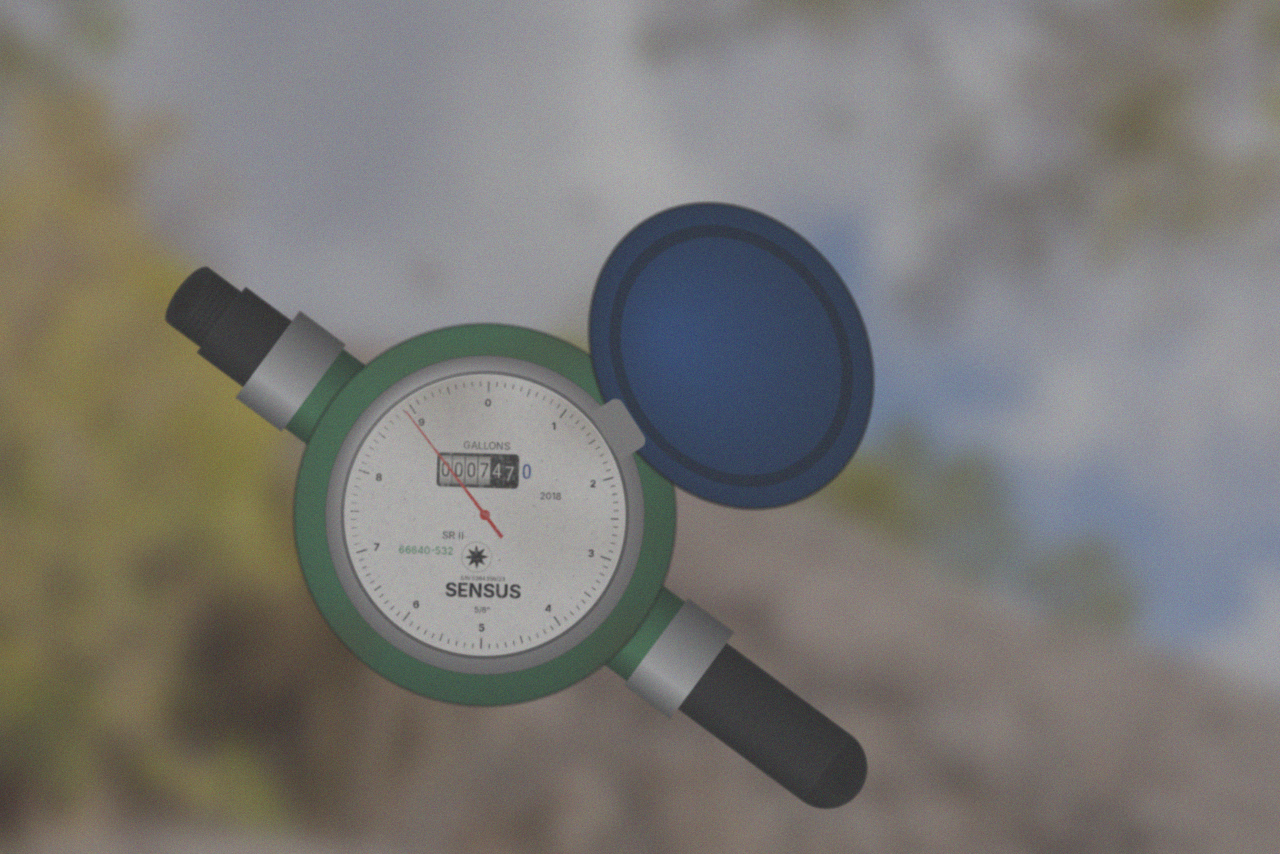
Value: gal 7468.9
